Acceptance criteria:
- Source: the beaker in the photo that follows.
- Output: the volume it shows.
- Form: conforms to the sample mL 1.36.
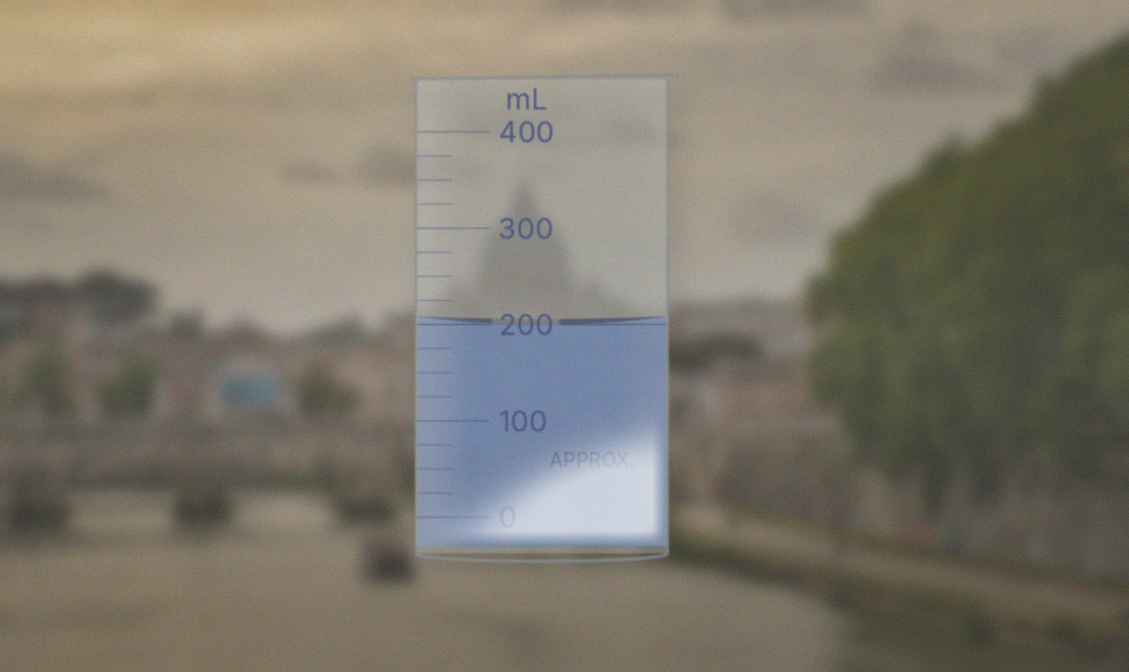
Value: mL 200
